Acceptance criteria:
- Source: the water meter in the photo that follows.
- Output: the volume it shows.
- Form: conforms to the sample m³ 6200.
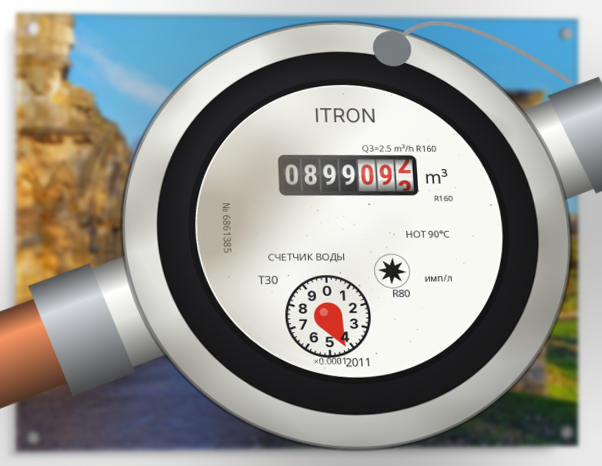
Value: m³ 899.0924
